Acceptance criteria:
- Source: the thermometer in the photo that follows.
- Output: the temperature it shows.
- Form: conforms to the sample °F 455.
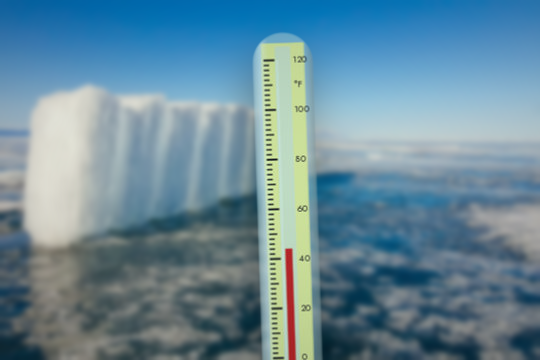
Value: °F 44
